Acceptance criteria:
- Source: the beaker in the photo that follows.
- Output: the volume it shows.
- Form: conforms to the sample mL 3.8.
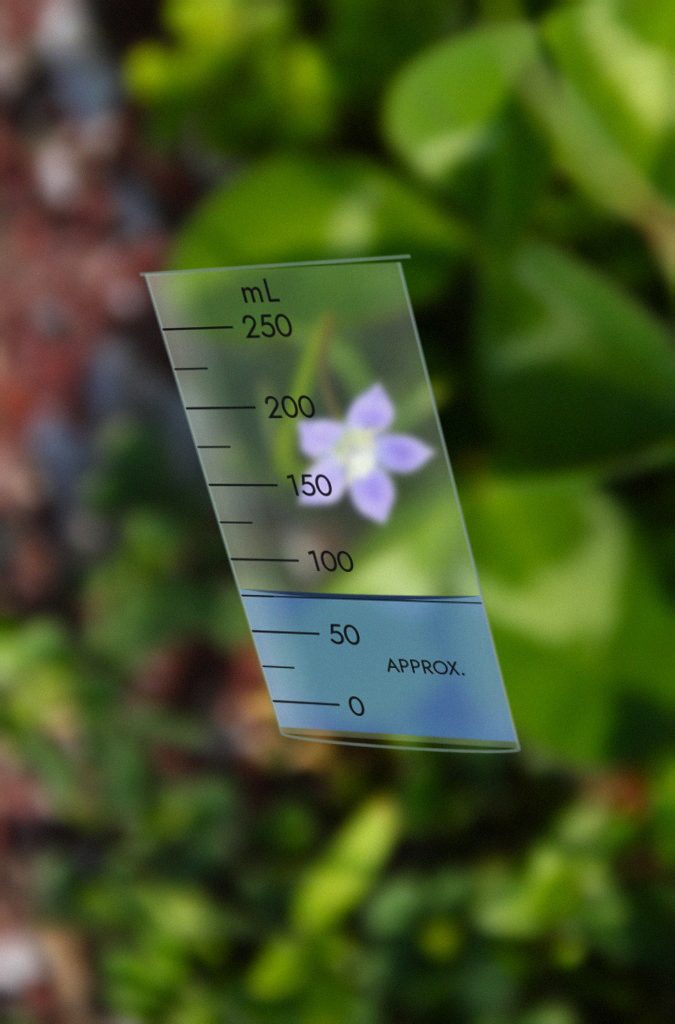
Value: mL 75
